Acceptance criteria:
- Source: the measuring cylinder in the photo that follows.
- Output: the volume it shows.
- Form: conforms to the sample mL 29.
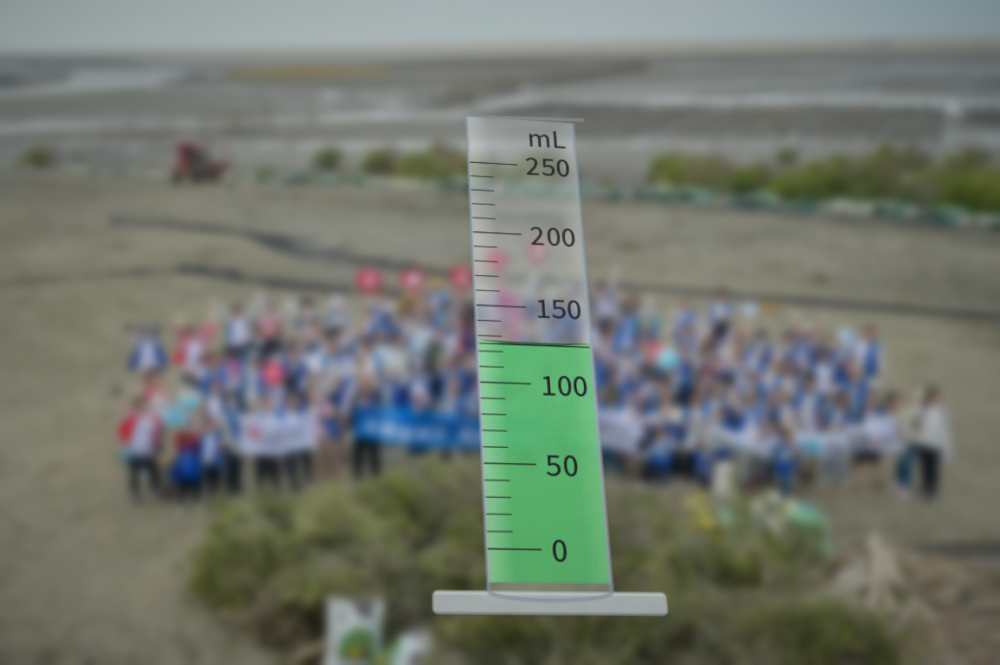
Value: mL 125
